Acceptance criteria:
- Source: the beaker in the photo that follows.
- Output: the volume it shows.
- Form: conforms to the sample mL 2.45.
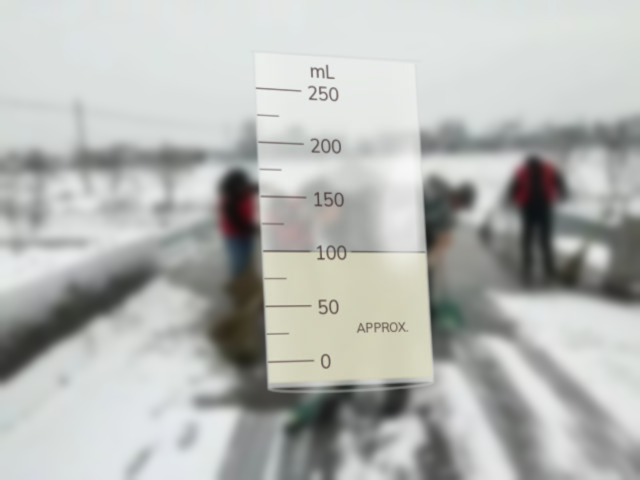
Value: mL 100
